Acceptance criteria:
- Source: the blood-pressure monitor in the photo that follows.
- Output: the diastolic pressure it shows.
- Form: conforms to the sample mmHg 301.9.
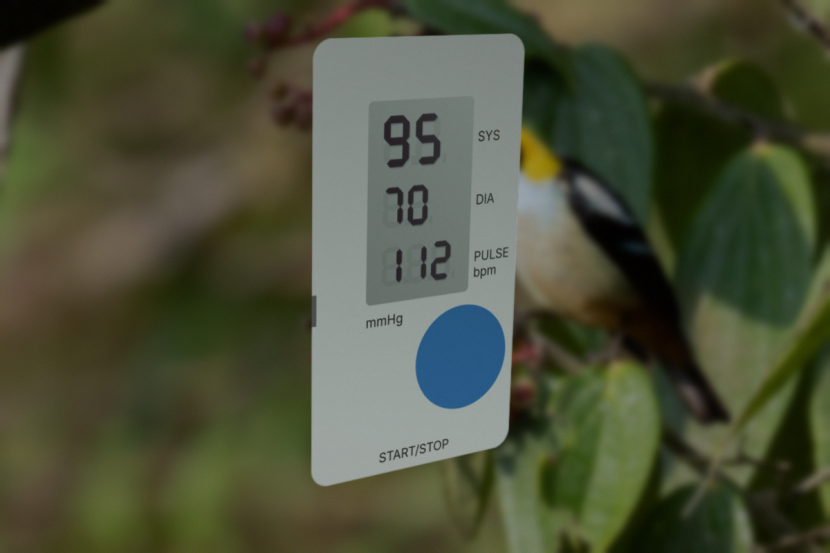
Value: mmHg 70
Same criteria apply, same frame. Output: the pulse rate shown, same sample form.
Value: bpm 112
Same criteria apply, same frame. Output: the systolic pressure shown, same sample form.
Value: mmHg 95
